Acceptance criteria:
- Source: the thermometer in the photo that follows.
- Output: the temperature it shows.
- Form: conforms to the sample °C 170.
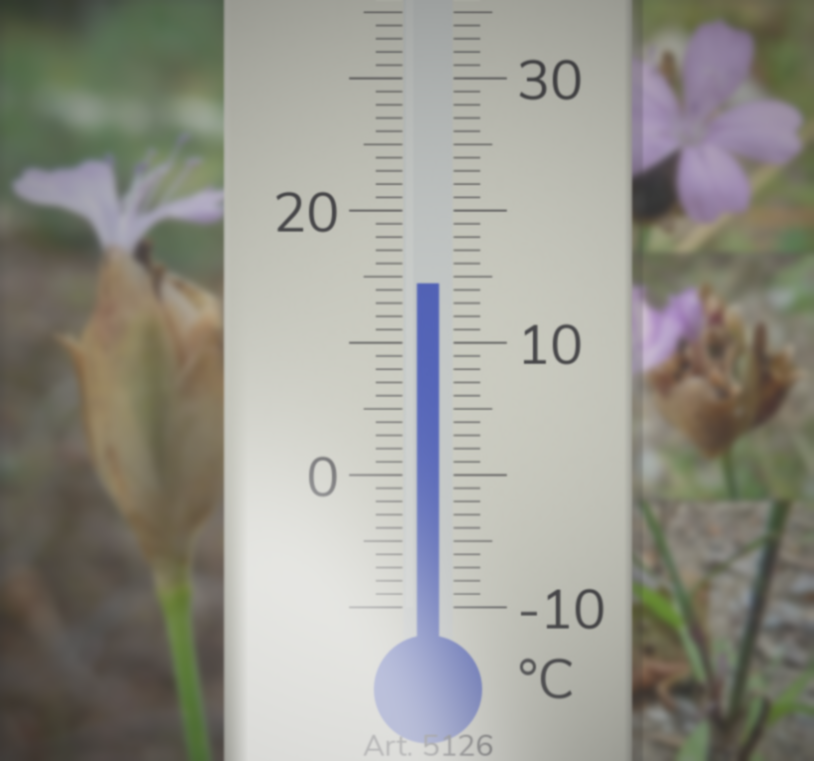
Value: °C 14.5
